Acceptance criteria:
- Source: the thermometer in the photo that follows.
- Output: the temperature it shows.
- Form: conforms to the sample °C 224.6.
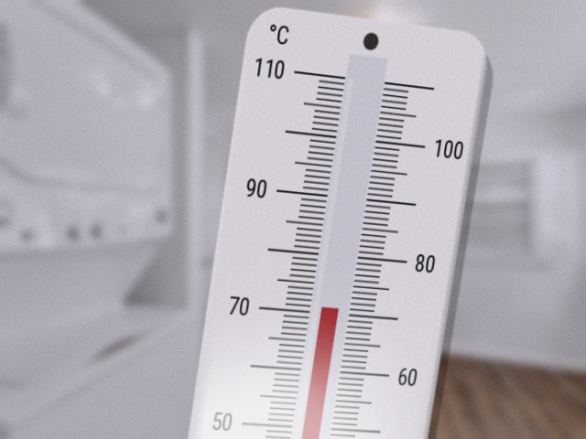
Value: °C 71
